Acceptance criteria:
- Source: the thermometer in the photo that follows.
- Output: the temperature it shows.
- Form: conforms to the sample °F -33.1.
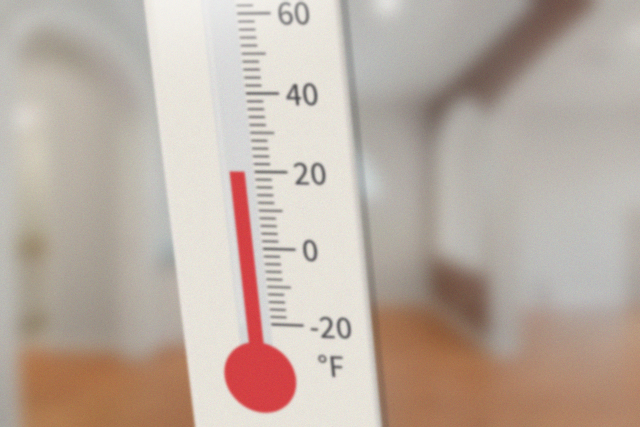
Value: °F 20
